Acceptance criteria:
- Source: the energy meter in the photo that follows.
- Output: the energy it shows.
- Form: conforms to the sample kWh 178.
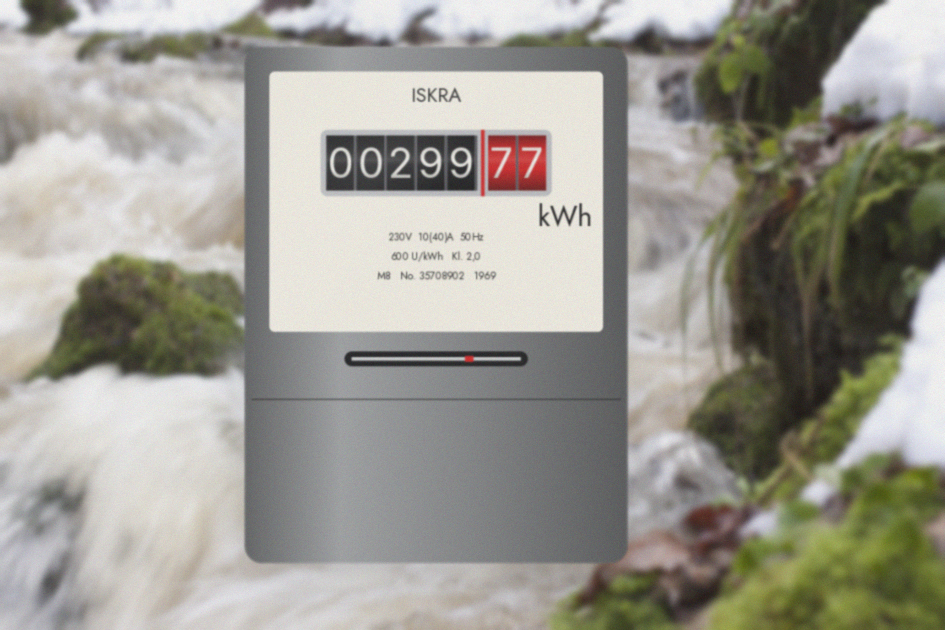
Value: kWh 299.77
